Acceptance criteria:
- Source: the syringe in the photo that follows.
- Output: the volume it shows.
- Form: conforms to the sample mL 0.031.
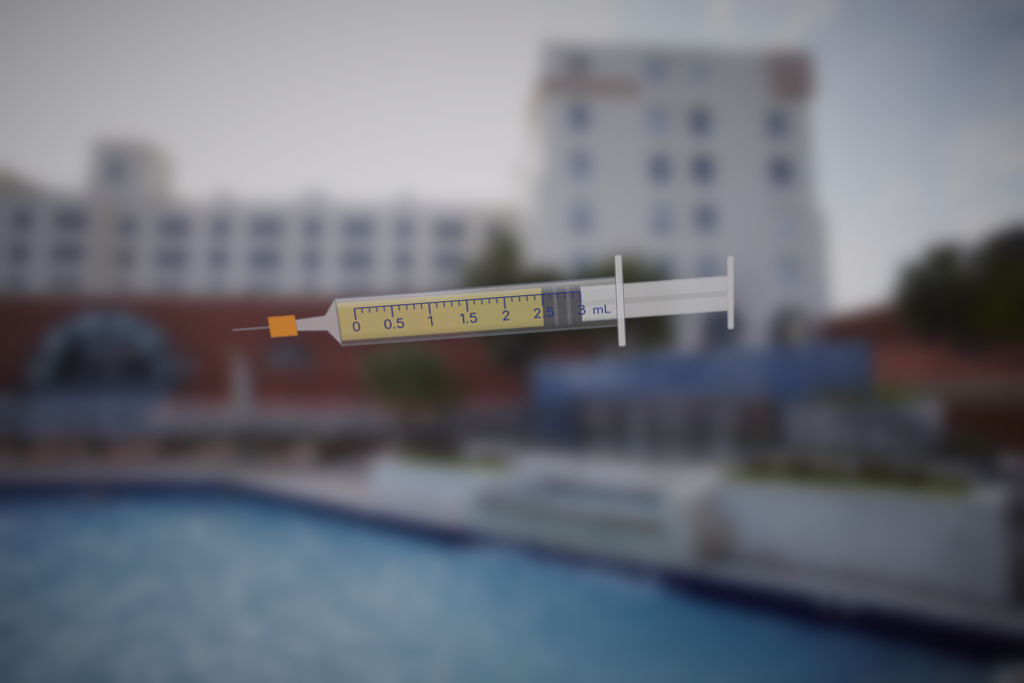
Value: mL 2.5
